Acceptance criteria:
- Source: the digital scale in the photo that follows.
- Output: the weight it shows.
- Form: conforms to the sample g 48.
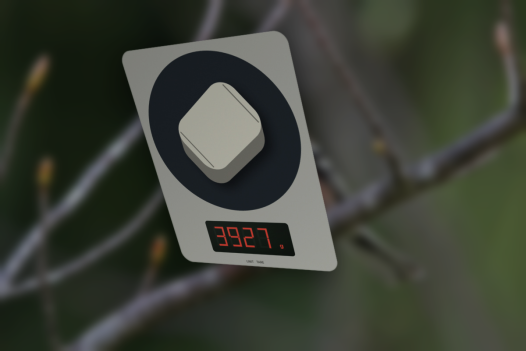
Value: g 3927
